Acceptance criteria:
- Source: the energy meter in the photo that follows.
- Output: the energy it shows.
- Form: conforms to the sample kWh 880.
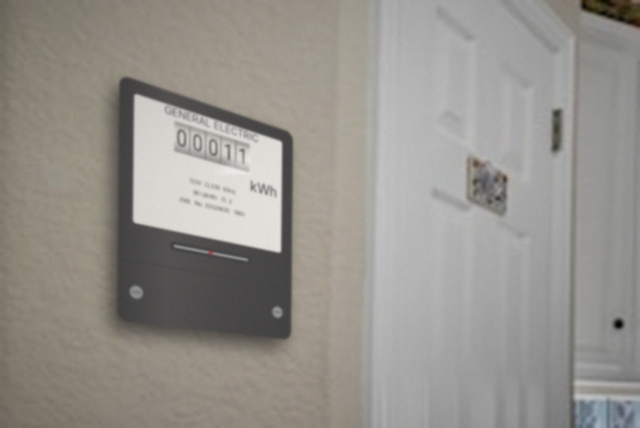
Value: kWh 11
